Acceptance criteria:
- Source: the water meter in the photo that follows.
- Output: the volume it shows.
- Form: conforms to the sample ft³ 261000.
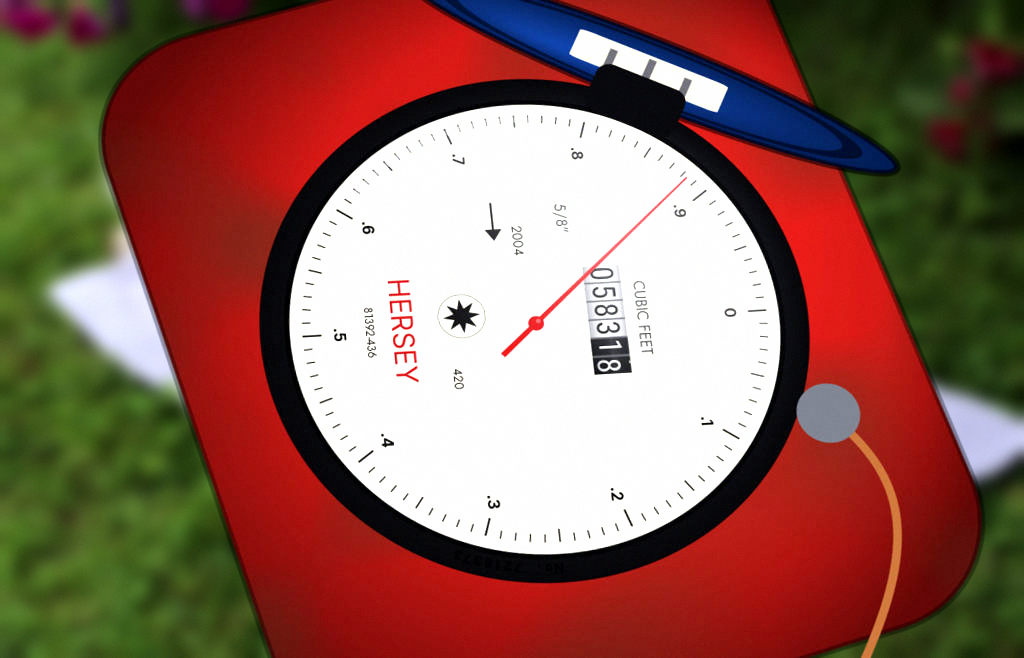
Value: ft³ 58317.88
